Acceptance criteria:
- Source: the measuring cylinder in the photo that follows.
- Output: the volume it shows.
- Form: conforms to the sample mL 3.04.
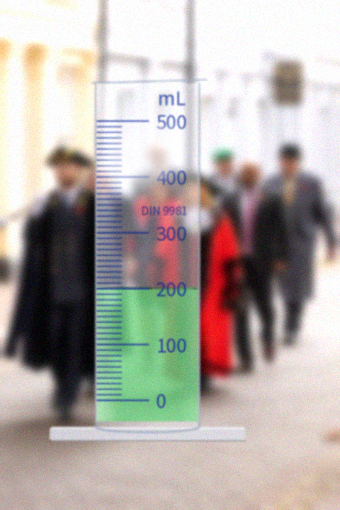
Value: mL 200
